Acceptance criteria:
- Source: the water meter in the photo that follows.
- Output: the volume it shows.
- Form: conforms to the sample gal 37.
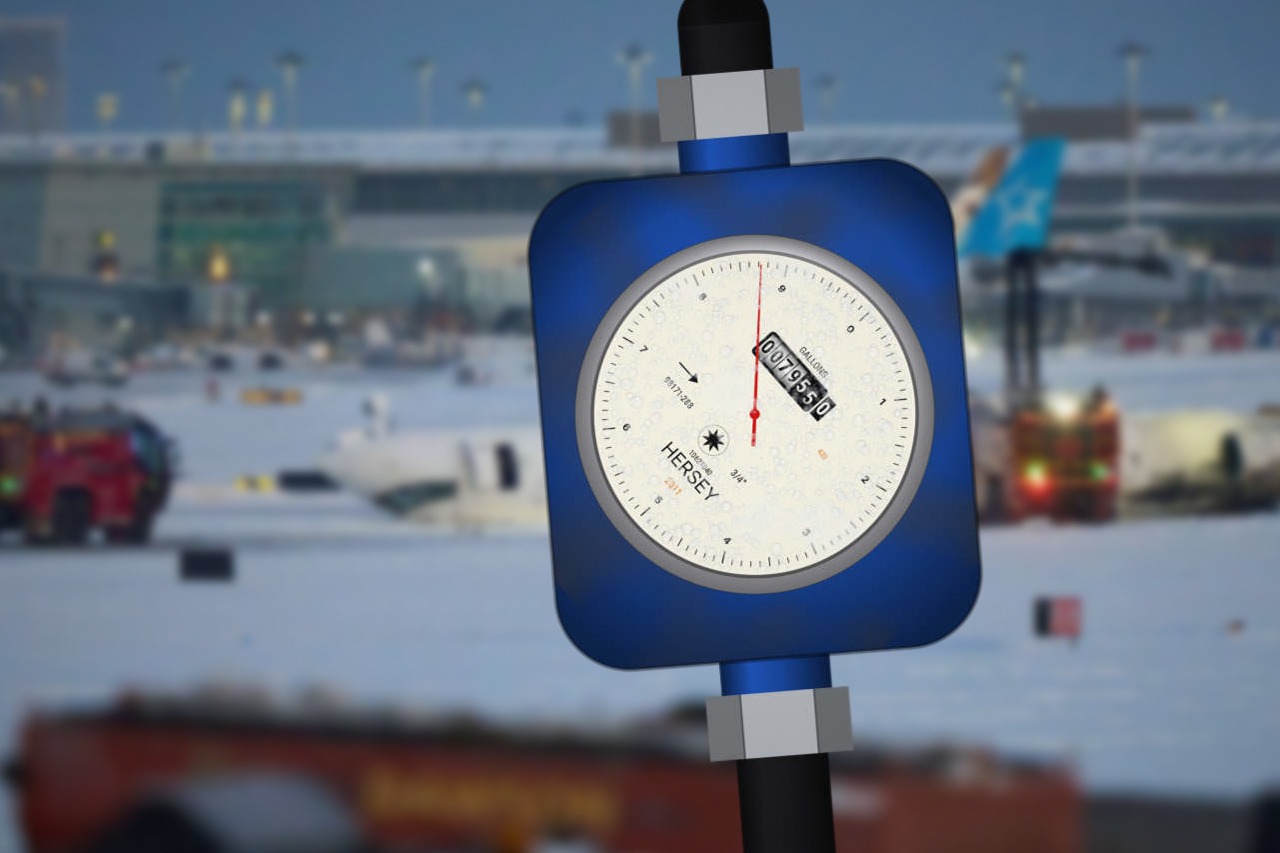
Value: gal 79548.7
